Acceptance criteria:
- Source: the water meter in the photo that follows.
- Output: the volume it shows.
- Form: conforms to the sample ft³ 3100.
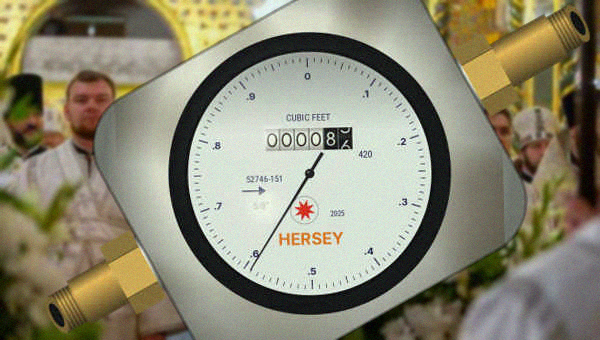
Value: ft³ 85.59
